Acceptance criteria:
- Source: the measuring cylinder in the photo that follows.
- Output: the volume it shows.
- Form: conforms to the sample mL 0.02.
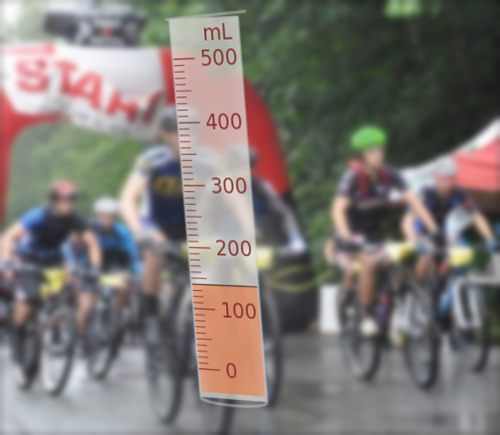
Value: mL 140
